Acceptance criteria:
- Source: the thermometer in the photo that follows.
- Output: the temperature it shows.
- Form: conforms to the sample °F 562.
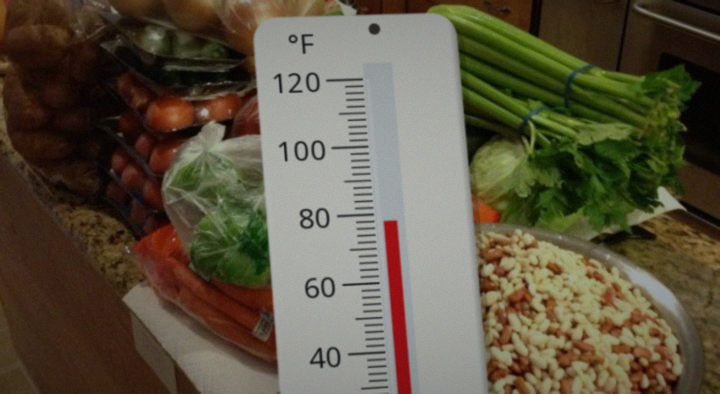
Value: °F 78
